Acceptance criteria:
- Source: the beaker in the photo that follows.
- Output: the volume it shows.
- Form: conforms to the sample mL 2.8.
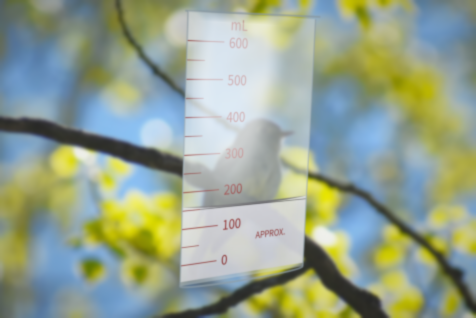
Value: mL 150
